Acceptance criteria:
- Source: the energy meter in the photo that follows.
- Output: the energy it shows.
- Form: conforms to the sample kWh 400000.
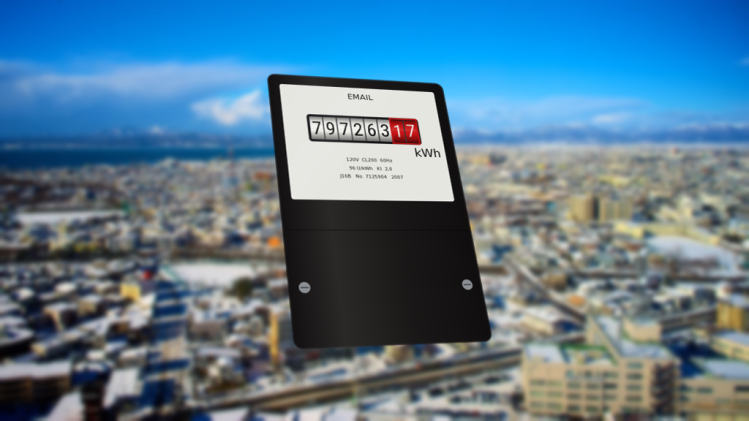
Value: kWh 797263.17
